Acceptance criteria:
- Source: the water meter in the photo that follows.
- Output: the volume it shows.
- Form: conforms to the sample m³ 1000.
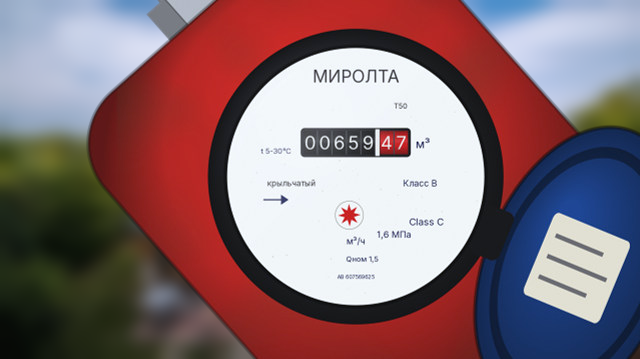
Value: m³ 659.47
